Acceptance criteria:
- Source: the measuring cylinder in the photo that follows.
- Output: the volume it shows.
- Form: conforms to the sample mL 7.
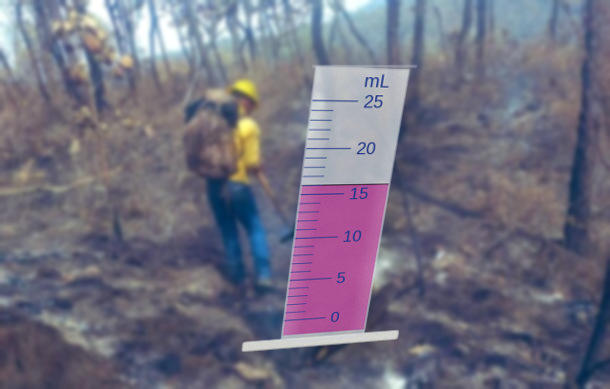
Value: mL 16
